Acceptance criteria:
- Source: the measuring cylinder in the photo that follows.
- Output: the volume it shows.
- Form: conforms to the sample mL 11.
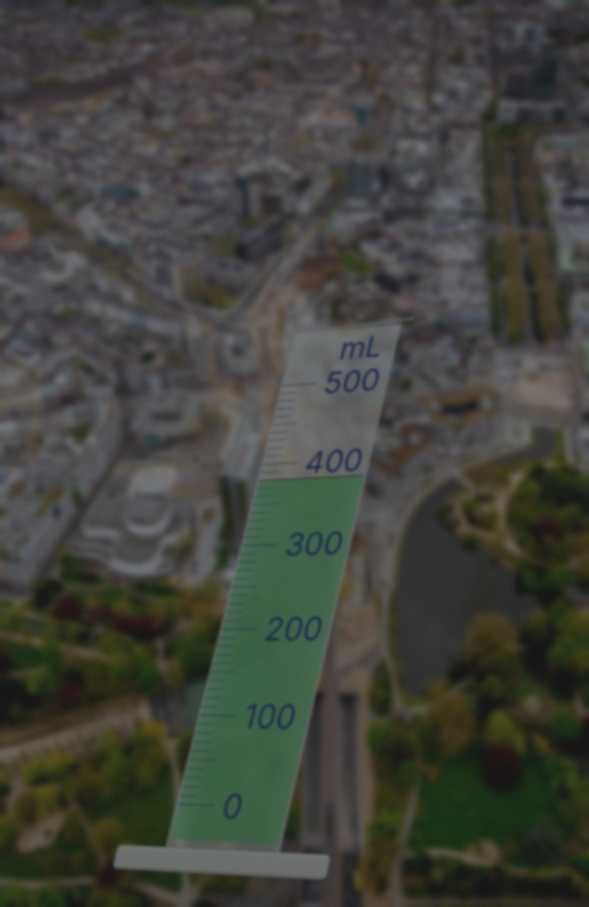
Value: mL 380
